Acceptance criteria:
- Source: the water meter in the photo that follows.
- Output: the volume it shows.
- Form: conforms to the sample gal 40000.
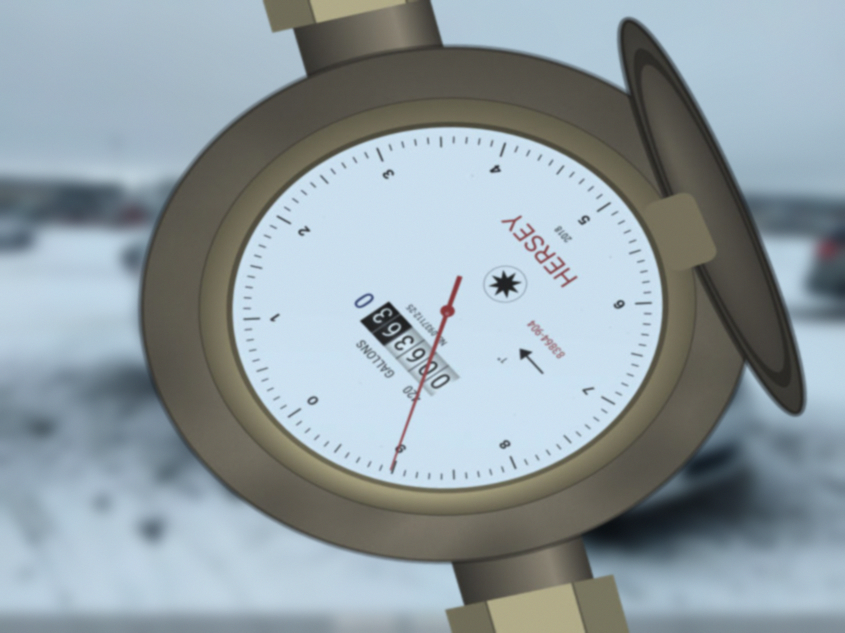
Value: gal 63629.0
